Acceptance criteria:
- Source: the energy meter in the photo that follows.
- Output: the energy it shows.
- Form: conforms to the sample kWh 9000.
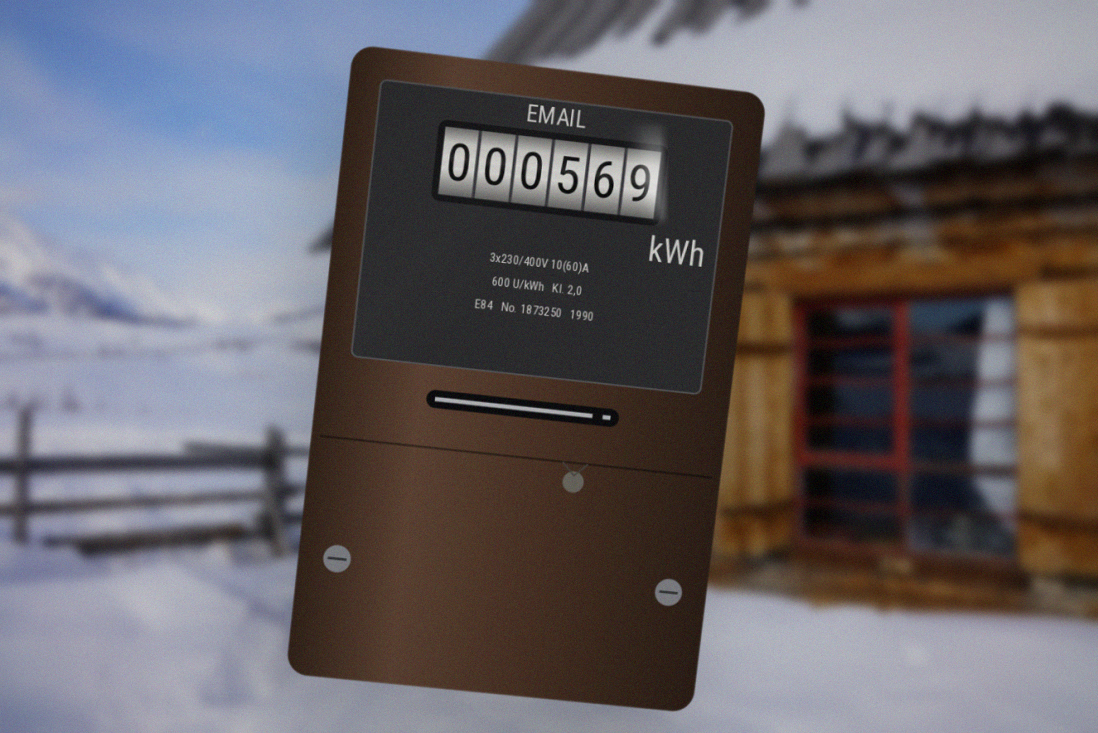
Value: kWh 569
